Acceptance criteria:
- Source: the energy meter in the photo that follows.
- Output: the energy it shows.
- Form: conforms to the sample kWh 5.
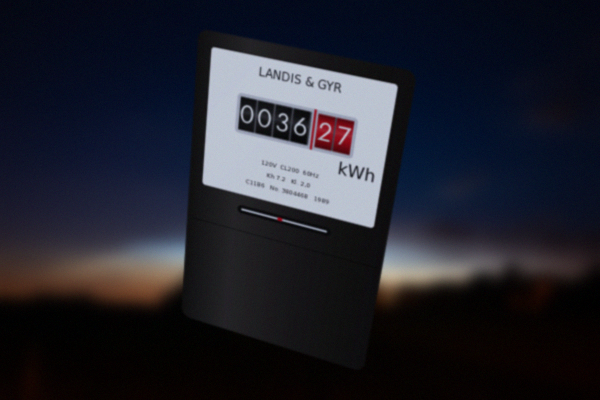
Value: kWh 36.27
